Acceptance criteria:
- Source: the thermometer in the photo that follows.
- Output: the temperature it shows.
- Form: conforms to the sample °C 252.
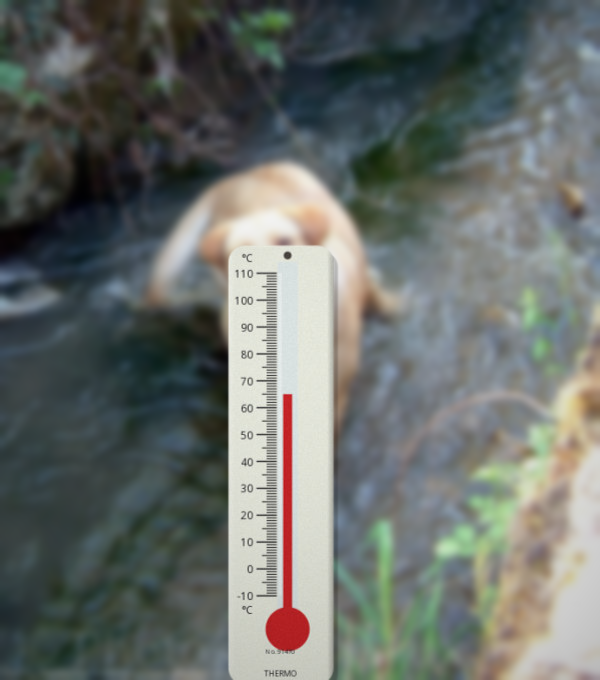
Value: °C 65
